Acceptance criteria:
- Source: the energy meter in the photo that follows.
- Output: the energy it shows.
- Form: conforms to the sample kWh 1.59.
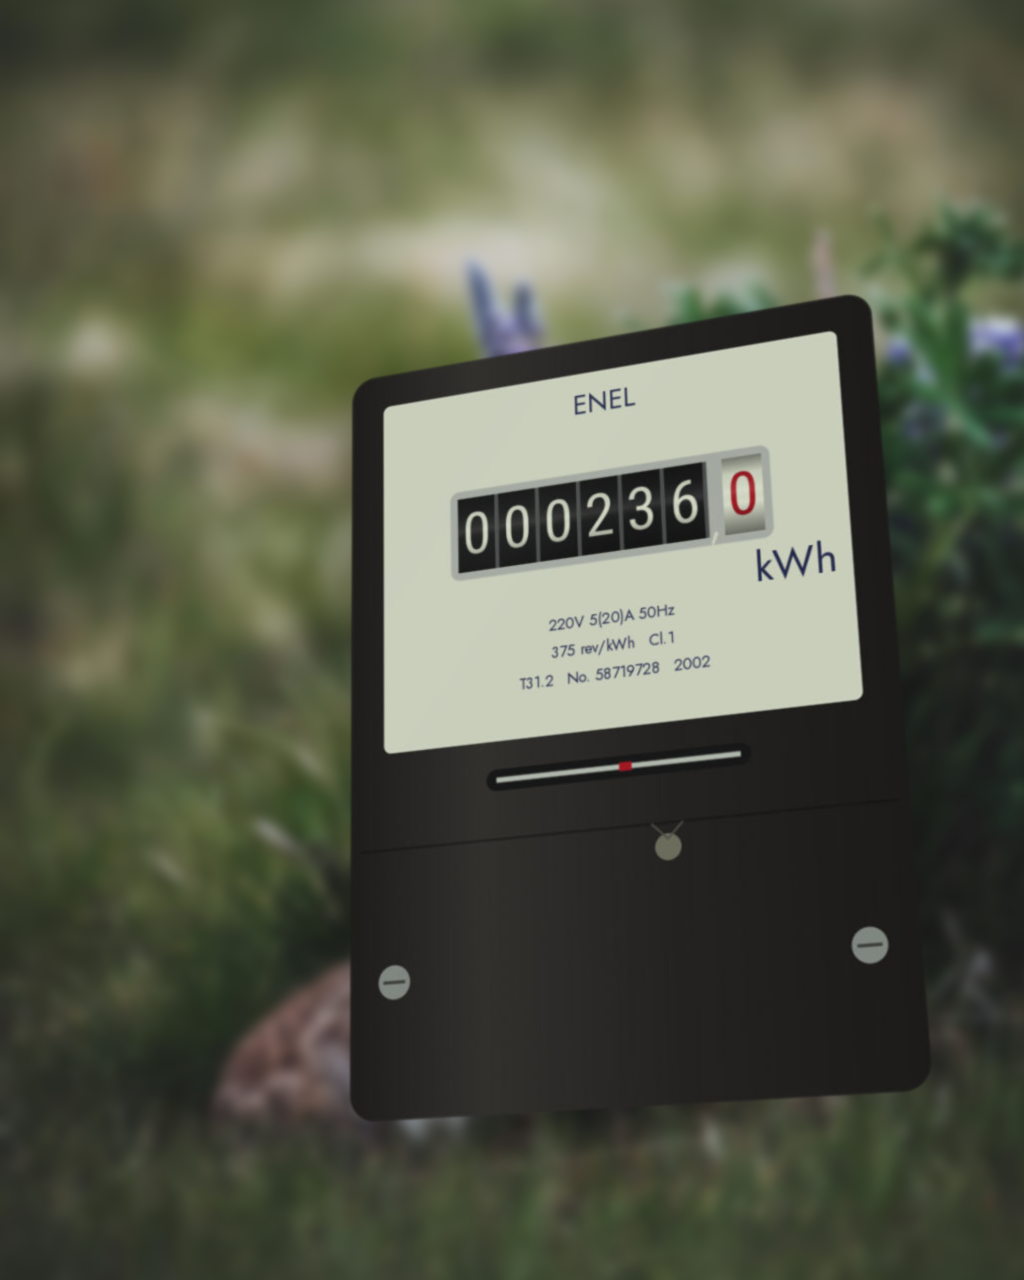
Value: kWh 236.0
